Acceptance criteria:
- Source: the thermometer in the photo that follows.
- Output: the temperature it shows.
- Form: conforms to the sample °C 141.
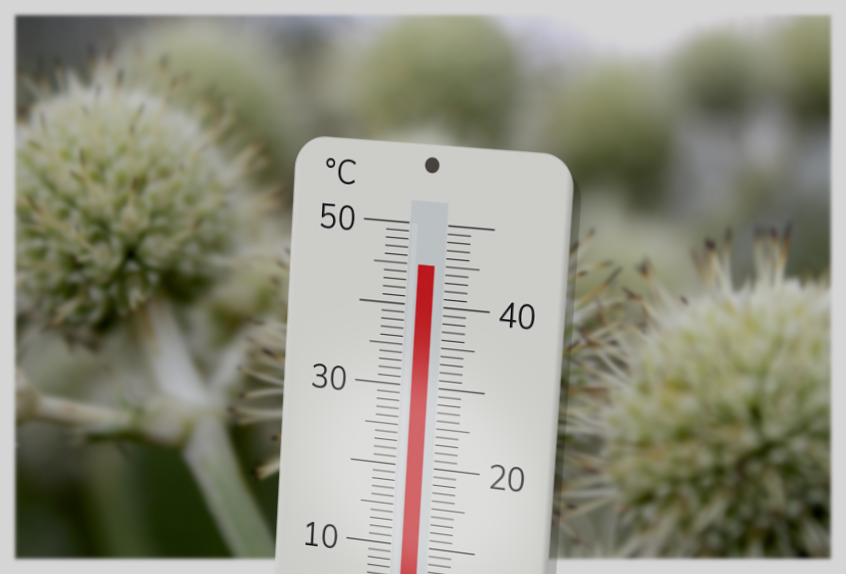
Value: °C 45
